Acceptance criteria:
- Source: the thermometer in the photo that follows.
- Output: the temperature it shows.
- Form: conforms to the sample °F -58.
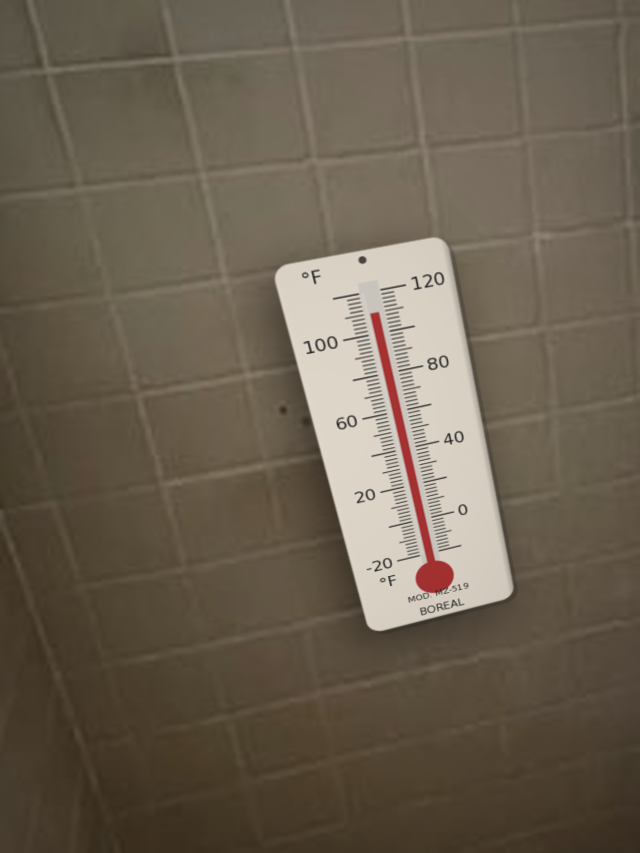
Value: °F 110
